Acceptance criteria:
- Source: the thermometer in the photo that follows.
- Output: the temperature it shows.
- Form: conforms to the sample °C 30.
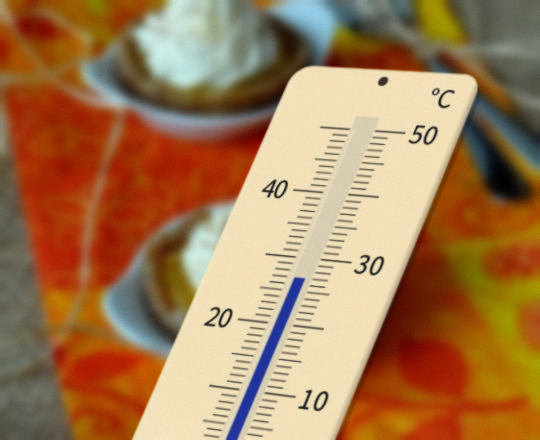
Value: °C 27
